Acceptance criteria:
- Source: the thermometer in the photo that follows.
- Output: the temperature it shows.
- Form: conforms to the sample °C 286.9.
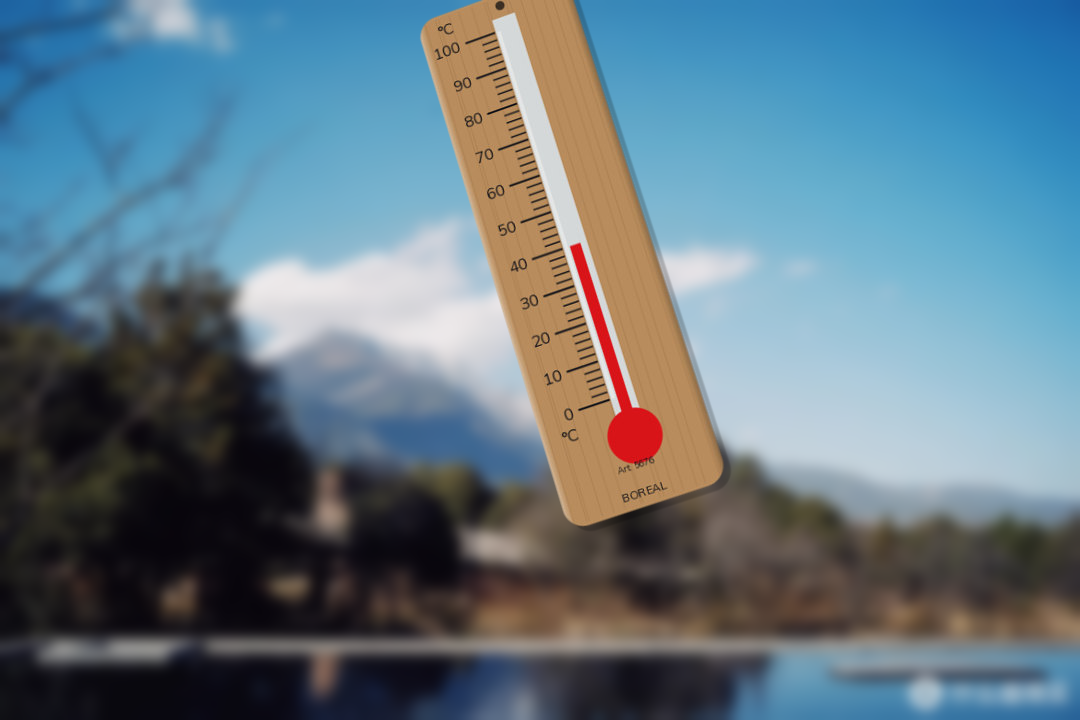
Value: °C 40
